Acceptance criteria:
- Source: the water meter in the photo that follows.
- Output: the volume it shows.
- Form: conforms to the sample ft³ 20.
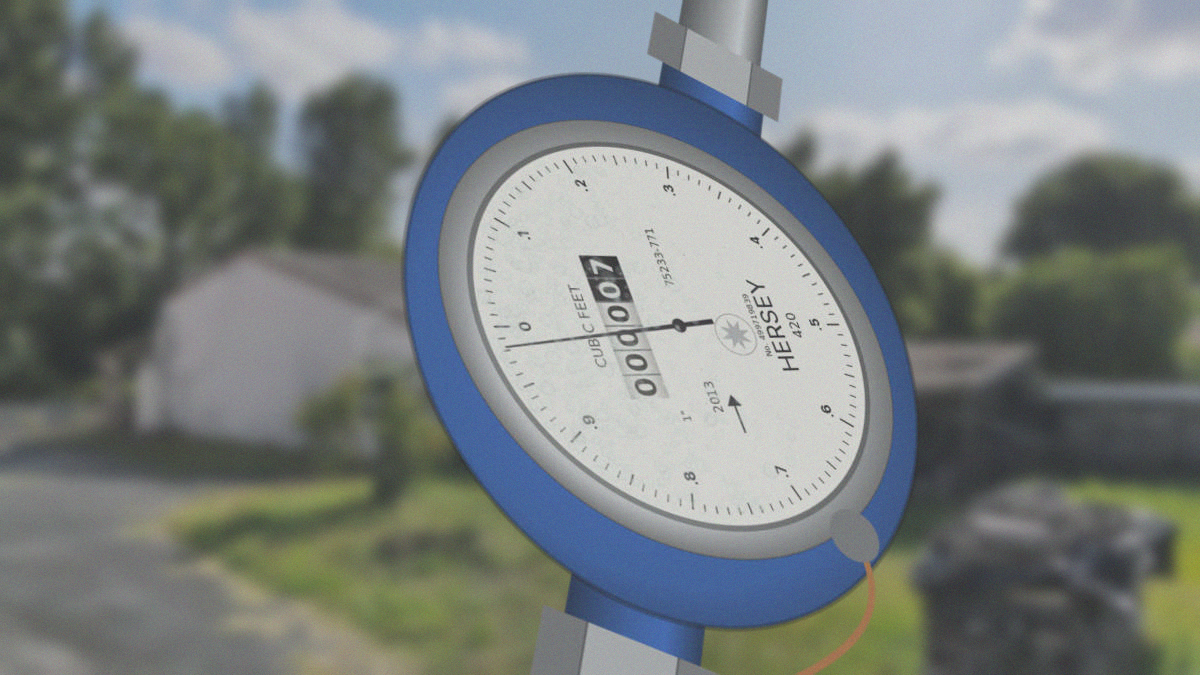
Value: ft³ 6.98
